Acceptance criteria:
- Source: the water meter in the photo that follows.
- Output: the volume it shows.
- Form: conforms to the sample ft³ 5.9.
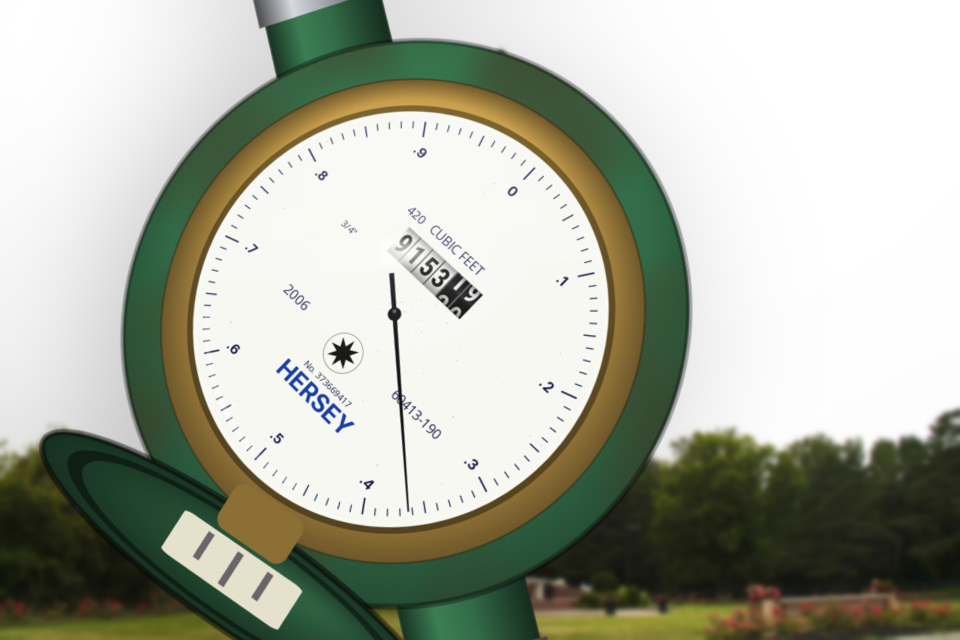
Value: ft³ 915319.36
